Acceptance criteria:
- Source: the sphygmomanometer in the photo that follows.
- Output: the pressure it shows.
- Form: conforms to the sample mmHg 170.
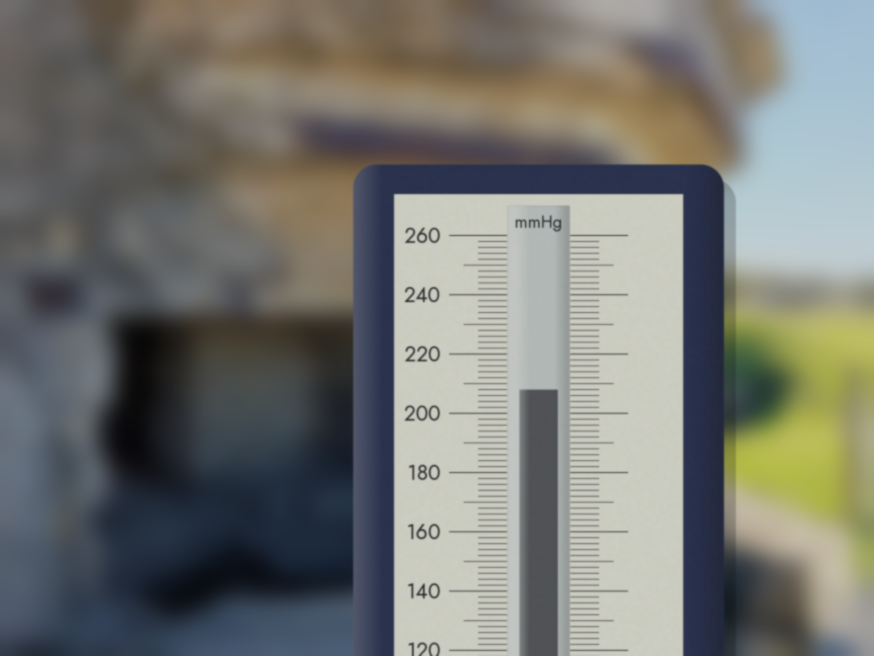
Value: mmHg 208
